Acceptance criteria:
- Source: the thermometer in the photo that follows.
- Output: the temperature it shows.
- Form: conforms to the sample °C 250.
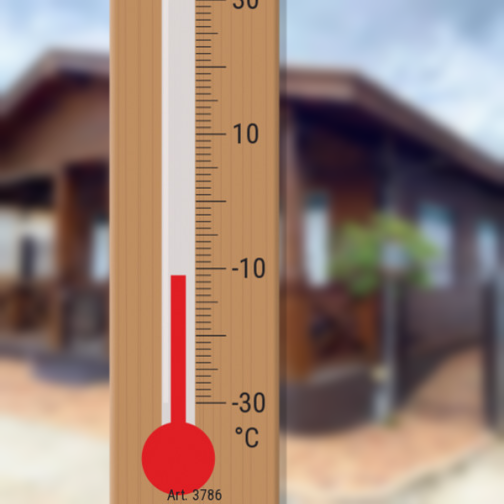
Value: °C -11
